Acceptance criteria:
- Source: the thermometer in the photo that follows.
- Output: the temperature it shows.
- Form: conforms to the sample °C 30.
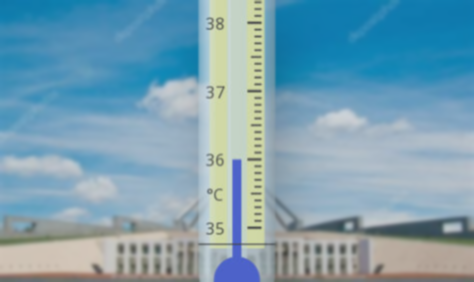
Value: °C 36
